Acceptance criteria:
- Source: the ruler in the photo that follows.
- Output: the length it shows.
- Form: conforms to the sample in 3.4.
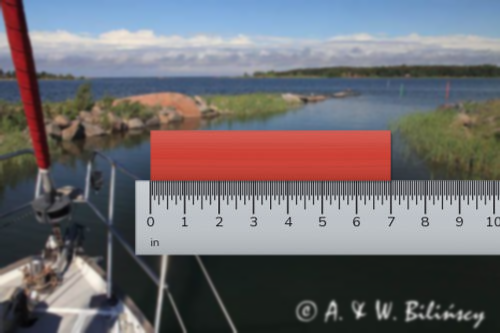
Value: in 7
